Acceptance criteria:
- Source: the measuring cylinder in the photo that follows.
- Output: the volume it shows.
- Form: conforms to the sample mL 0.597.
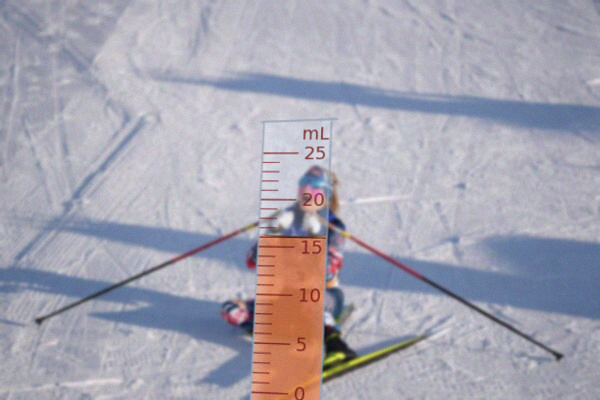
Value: mL 16
